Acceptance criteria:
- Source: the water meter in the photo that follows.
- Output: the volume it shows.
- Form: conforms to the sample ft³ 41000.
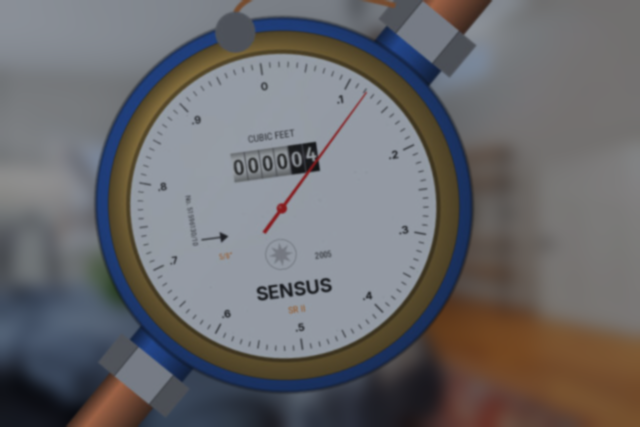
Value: ft³ 4.12
